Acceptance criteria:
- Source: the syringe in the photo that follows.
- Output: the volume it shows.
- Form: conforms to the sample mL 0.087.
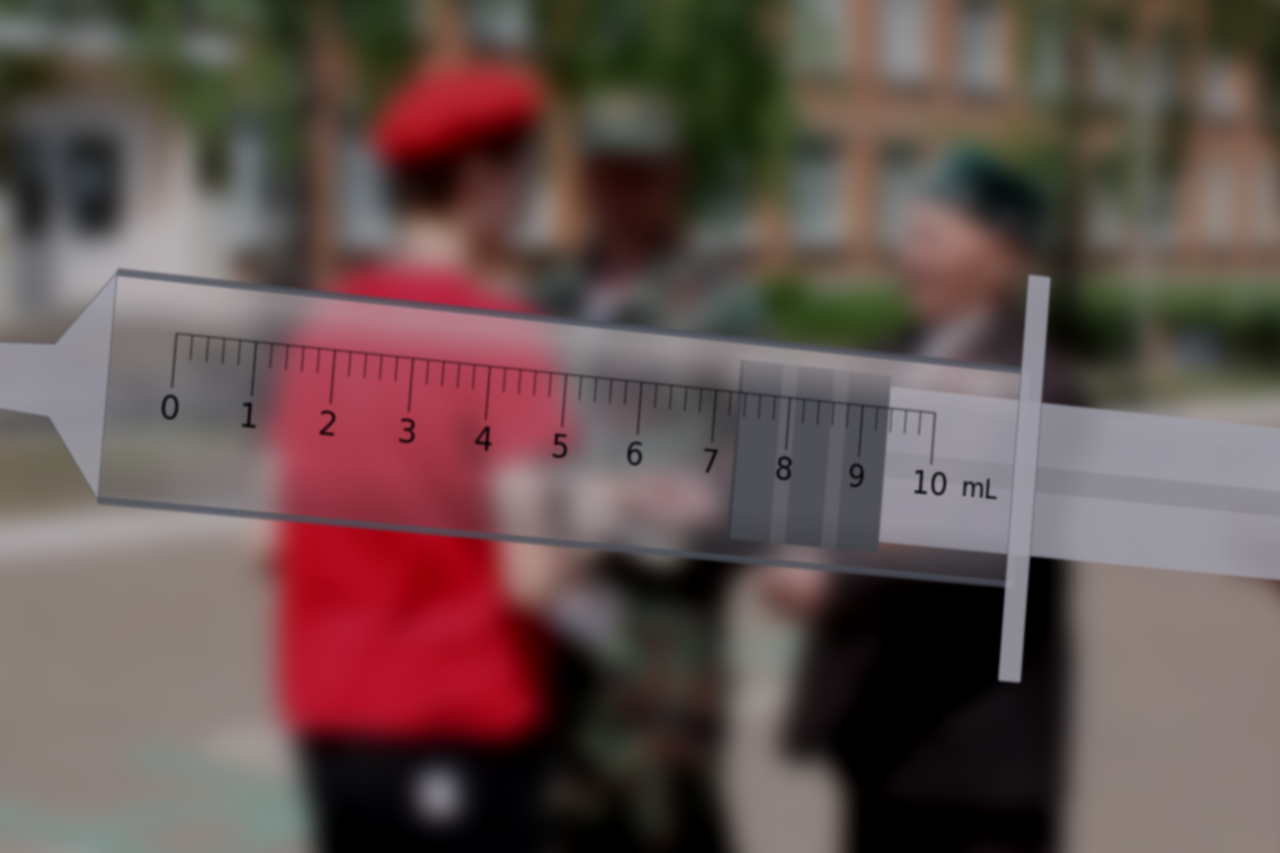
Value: mL 7.3
